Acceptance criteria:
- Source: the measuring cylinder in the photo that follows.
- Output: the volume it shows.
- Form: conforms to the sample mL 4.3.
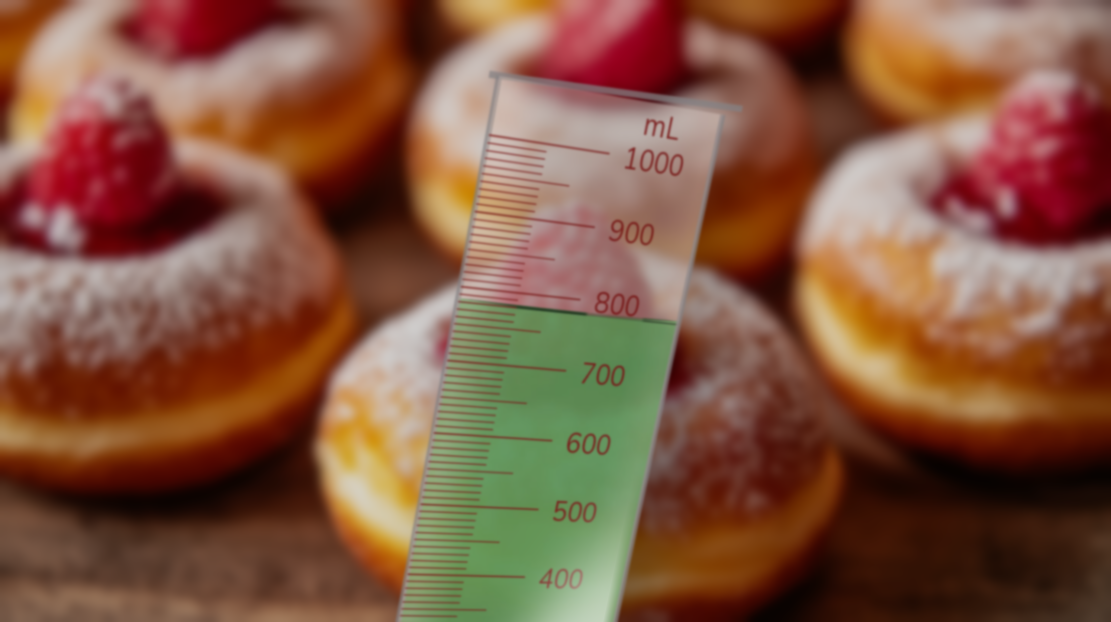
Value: mL 780
